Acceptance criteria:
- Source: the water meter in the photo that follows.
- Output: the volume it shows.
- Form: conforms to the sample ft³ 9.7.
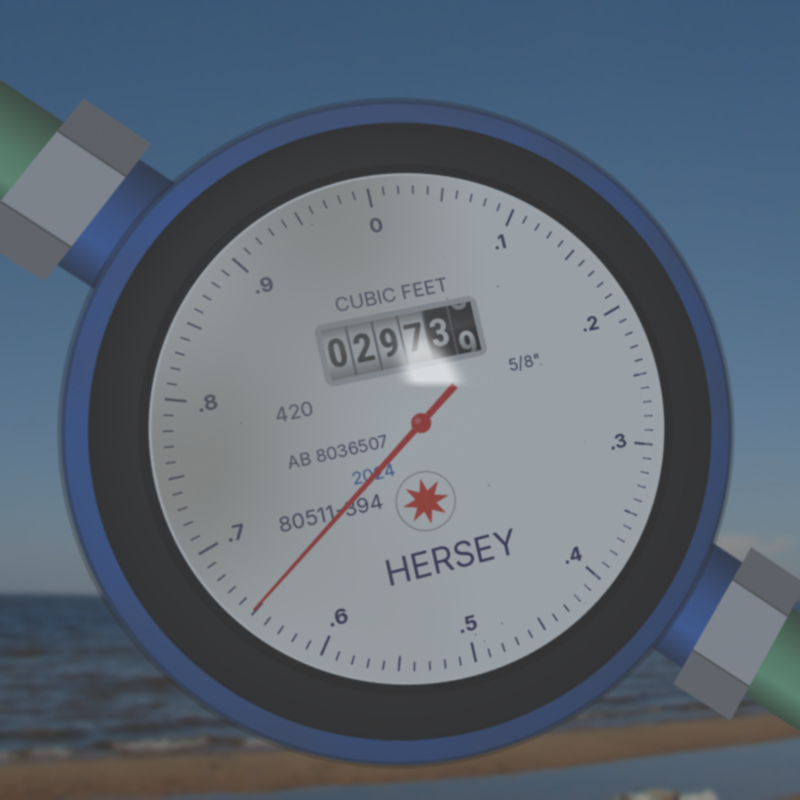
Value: ft³ 29738.65
